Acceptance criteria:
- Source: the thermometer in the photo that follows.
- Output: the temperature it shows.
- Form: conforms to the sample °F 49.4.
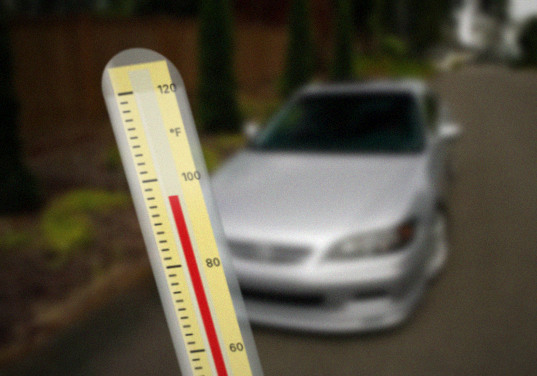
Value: °F 96
